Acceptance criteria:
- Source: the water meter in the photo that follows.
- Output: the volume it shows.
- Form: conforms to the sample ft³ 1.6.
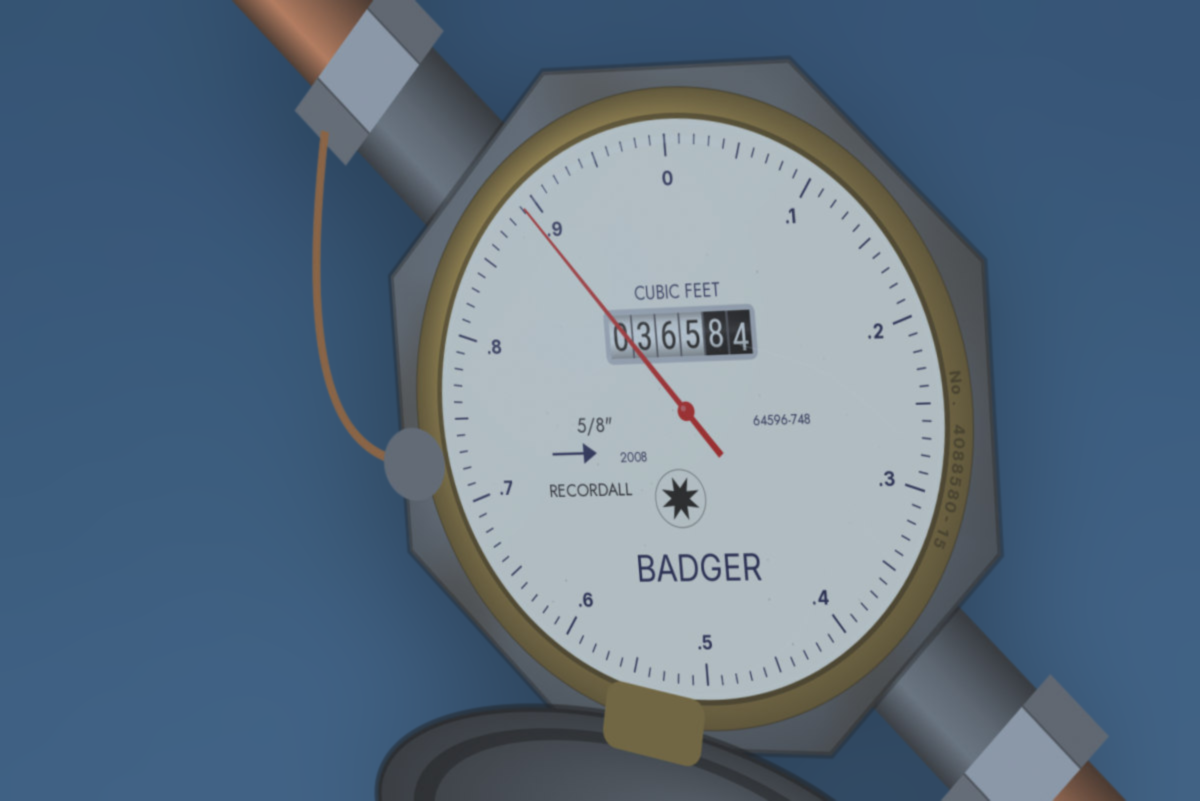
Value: ft³ 36583.89
